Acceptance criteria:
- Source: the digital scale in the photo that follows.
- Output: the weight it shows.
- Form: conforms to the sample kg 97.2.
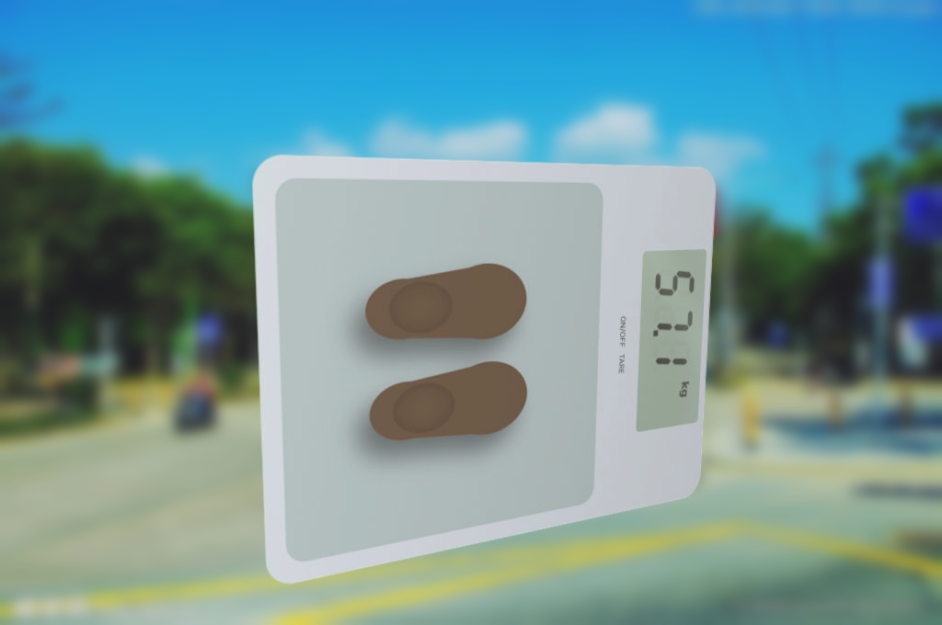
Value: kg 57.1
